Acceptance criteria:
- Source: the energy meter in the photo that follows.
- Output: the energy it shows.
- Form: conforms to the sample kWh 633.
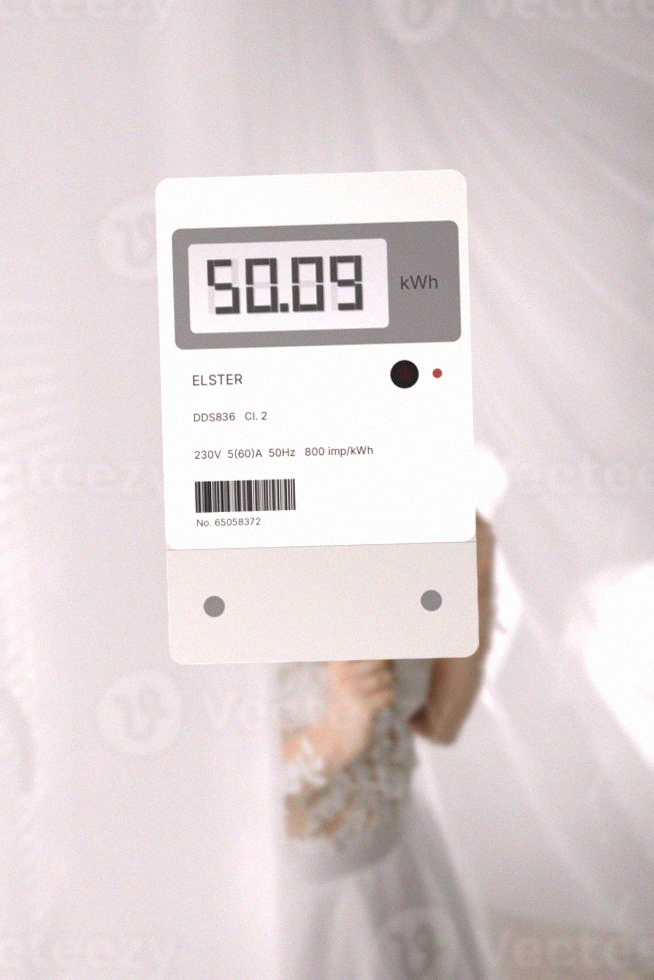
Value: kWh 50.09
